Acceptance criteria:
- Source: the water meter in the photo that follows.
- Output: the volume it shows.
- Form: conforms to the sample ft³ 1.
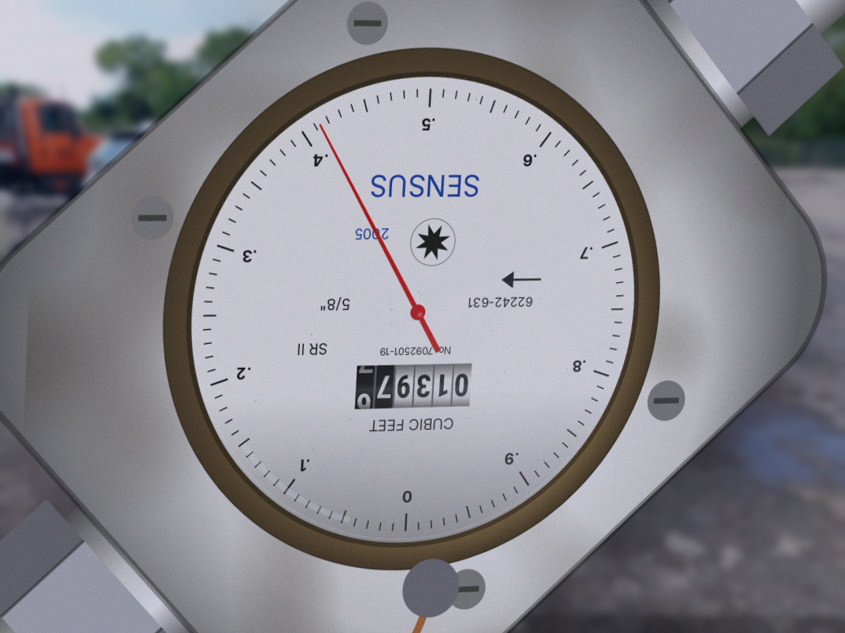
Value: ft³ 13976.41
